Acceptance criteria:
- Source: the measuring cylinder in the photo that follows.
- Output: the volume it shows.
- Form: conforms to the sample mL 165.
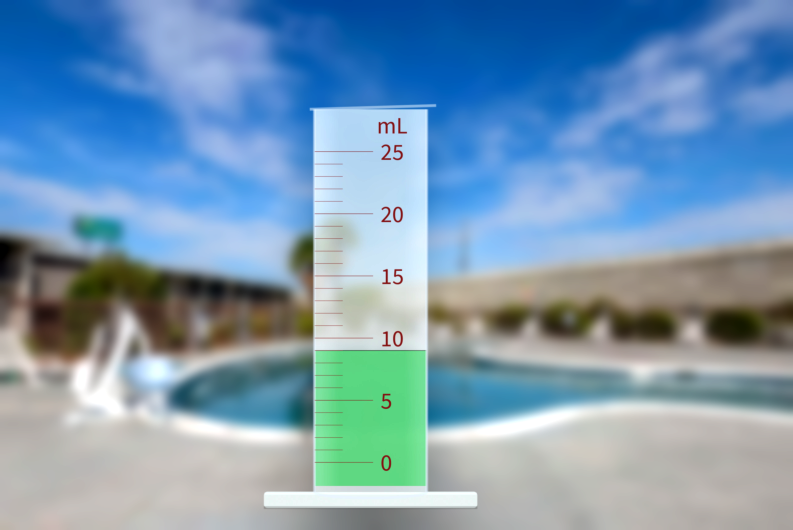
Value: mL 9
